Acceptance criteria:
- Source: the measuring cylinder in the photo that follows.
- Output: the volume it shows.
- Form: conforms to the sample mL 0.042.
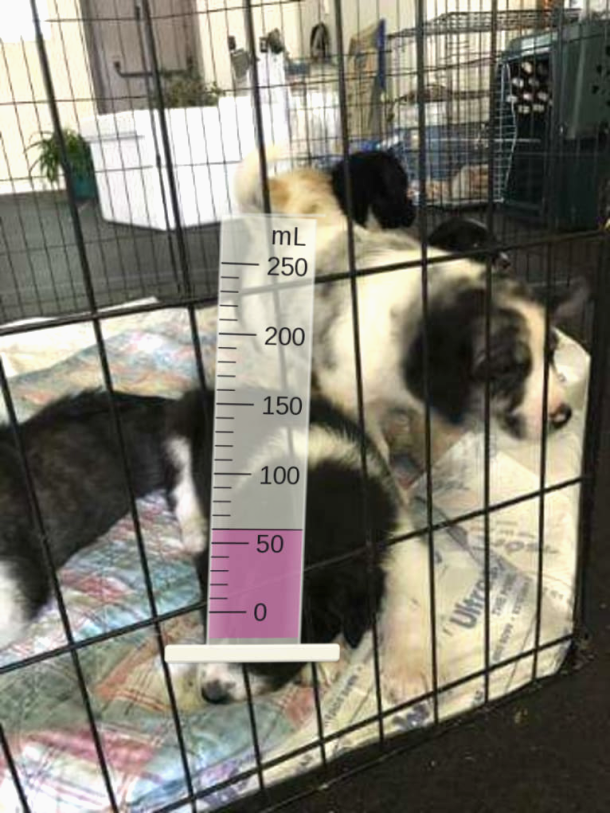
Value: mL 60
